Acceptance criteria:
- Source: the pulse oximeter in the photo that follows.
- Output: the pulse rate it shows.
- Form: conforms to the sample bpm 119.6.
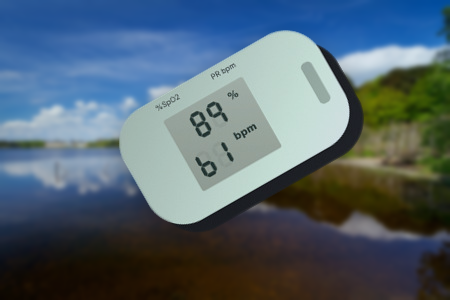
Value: bpm 61
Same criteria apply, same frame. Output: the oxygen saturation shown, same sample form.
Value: % 89
